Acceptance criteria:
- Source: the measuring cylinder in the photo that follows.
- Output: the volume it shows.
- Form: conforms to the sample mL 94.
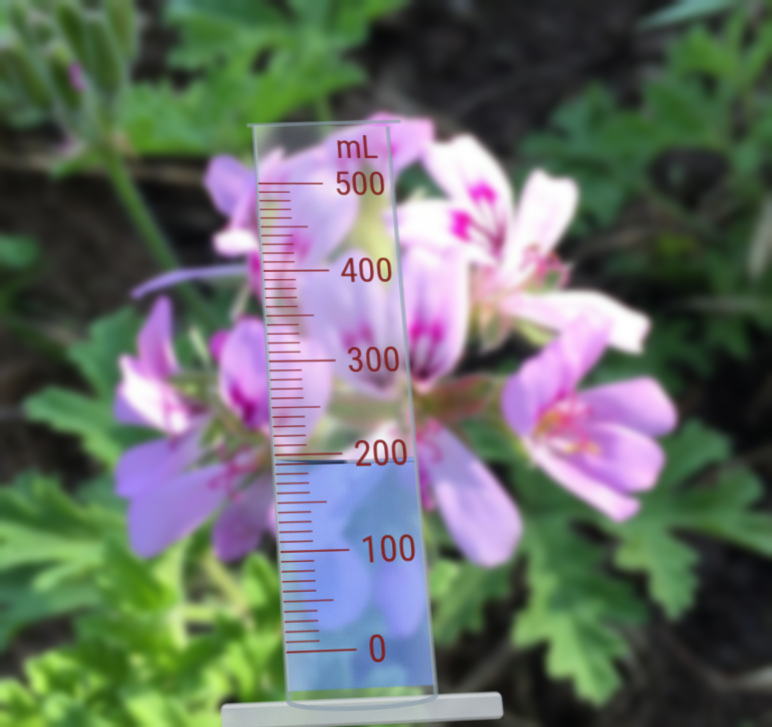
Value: mL 190
